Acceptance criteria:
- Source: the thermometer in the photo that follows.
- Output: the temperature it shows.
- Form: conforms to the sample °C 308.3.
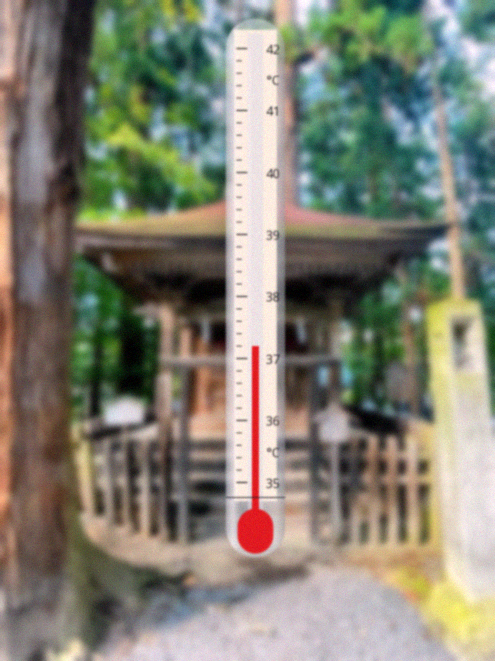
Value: °C 37.2
